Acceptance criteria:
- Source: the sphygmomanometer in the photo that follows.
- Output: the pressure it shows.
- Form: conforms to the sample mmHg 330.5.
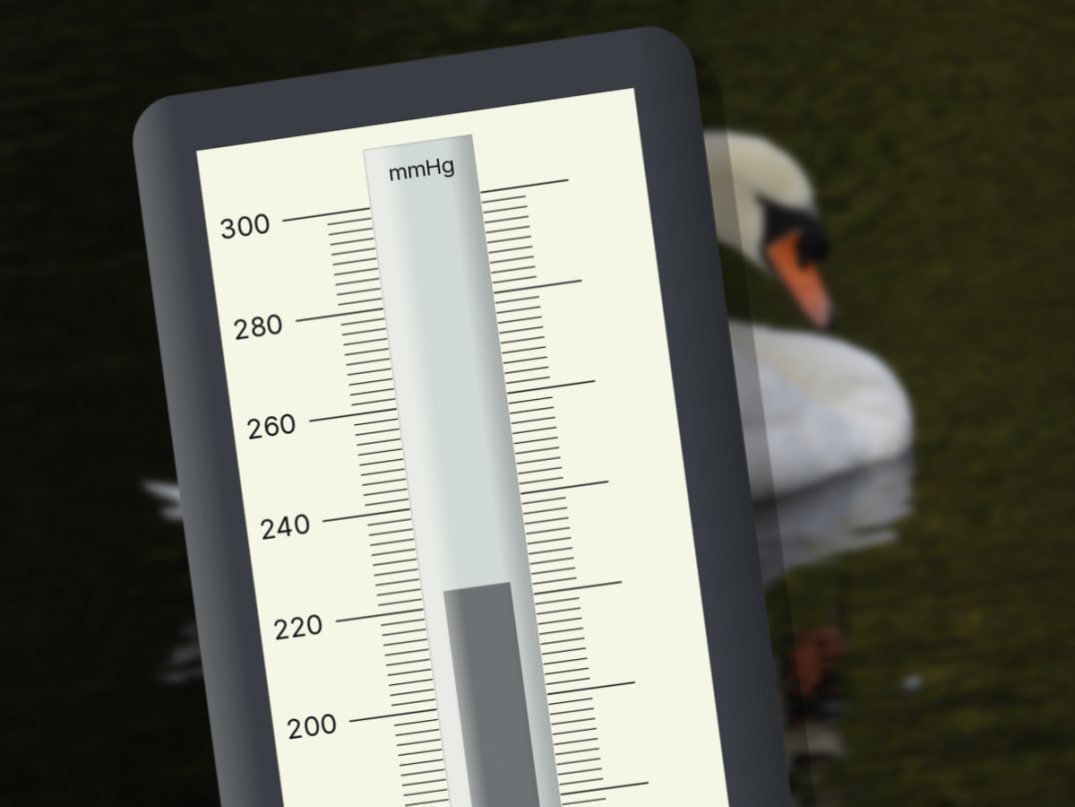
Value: mmHg 223
